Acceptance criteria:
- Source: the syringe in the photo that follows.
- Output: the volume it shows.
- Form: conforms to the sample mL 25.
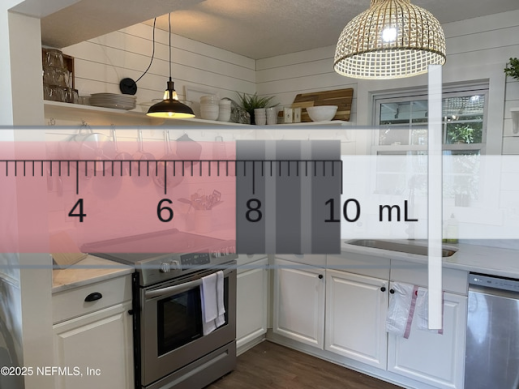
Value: mL 7.6
